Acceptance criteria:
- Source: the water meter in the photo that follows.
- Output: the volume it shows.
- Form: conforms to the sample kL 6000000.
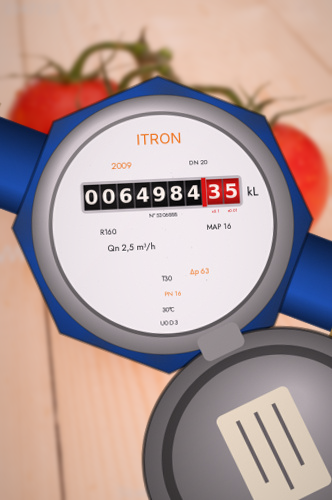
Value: kL 64984.35
